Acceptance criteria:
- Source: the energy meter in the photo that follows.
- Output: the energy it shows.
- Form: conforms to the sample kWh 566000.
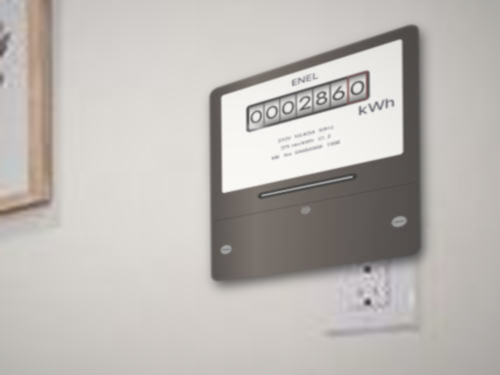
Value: kWh 286.0
